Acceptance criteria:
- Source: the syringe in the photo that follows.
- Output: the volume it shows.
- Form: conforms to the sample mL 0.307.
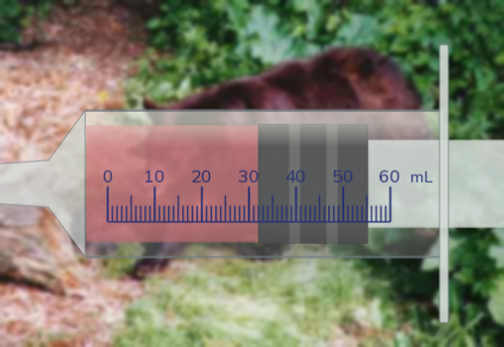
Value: mL 32
